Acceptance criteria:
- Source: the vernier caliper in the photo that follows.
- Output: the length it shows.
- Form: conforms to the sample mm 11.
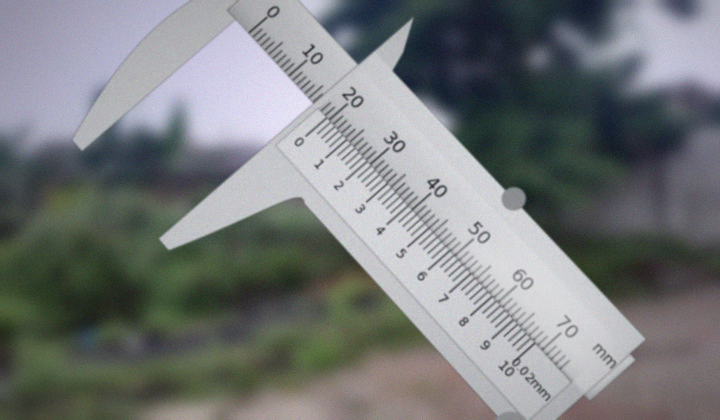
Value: mm 19.5
